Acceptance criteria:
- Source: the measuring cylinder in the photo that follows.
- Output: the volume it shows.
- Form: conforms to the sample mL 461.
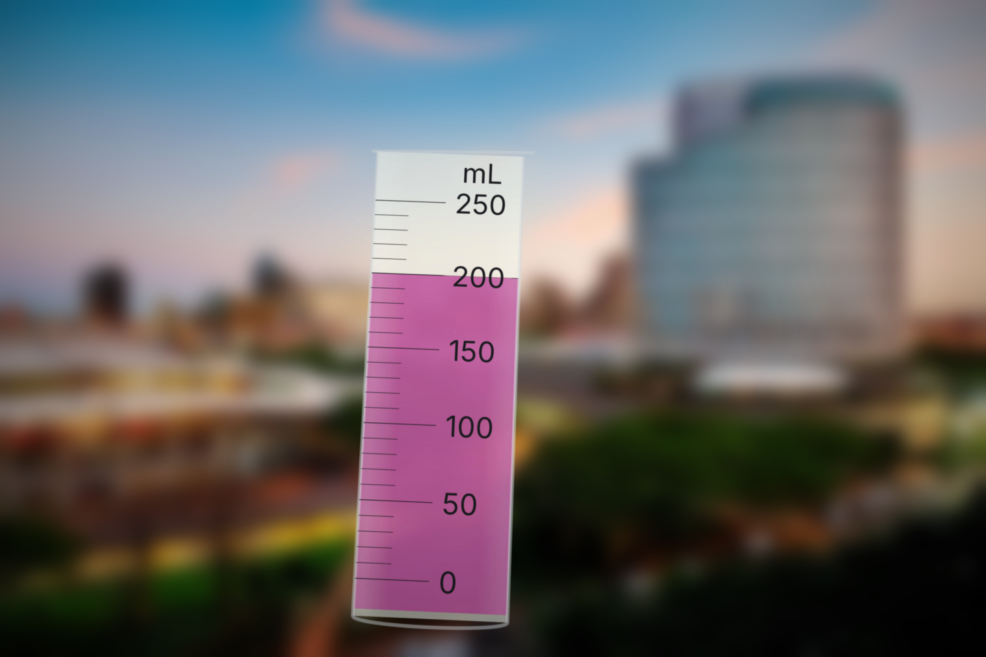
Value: mL 200
